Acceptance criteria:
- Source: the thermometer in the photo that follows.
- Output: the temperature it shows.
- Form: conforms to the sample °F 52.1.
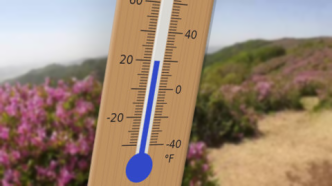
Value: °F 20
